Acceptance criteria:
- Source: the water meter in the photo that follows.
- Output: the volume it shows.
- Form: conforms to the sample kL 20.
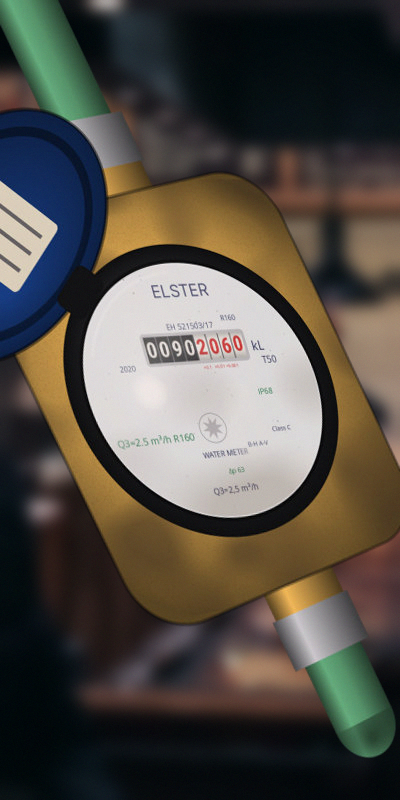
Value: kL 90.2060
